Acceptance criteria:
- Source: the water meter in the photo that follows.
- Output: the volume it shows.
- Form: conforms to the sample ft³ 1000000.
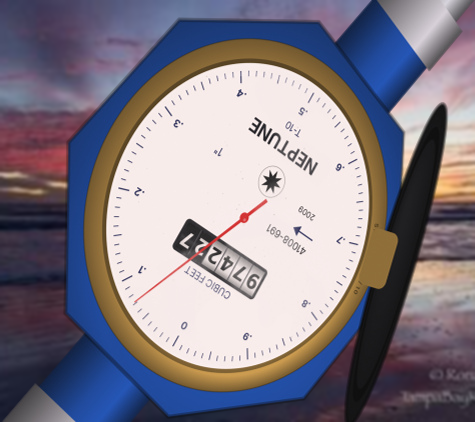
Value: ft³ 974227.07
